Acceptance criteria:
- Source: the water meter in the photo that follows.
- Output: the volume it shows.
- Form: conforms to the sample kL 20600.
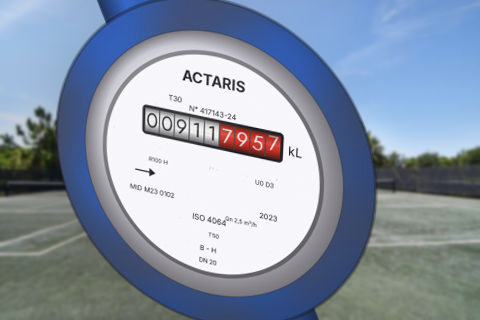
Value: kL 911.7957
